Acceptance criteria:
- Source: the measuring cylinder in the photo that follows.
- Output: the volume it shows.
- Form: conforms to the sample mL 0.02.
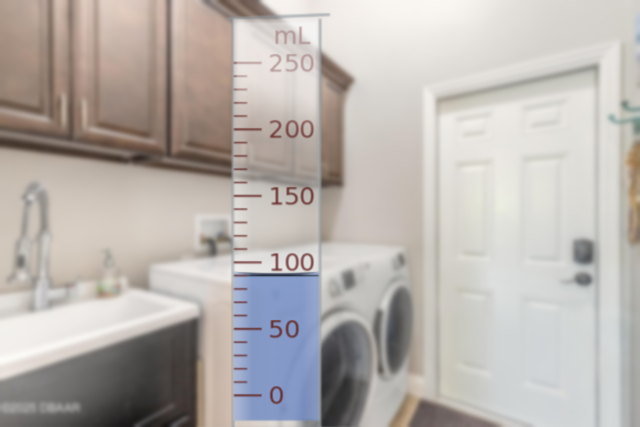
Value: mL 90
